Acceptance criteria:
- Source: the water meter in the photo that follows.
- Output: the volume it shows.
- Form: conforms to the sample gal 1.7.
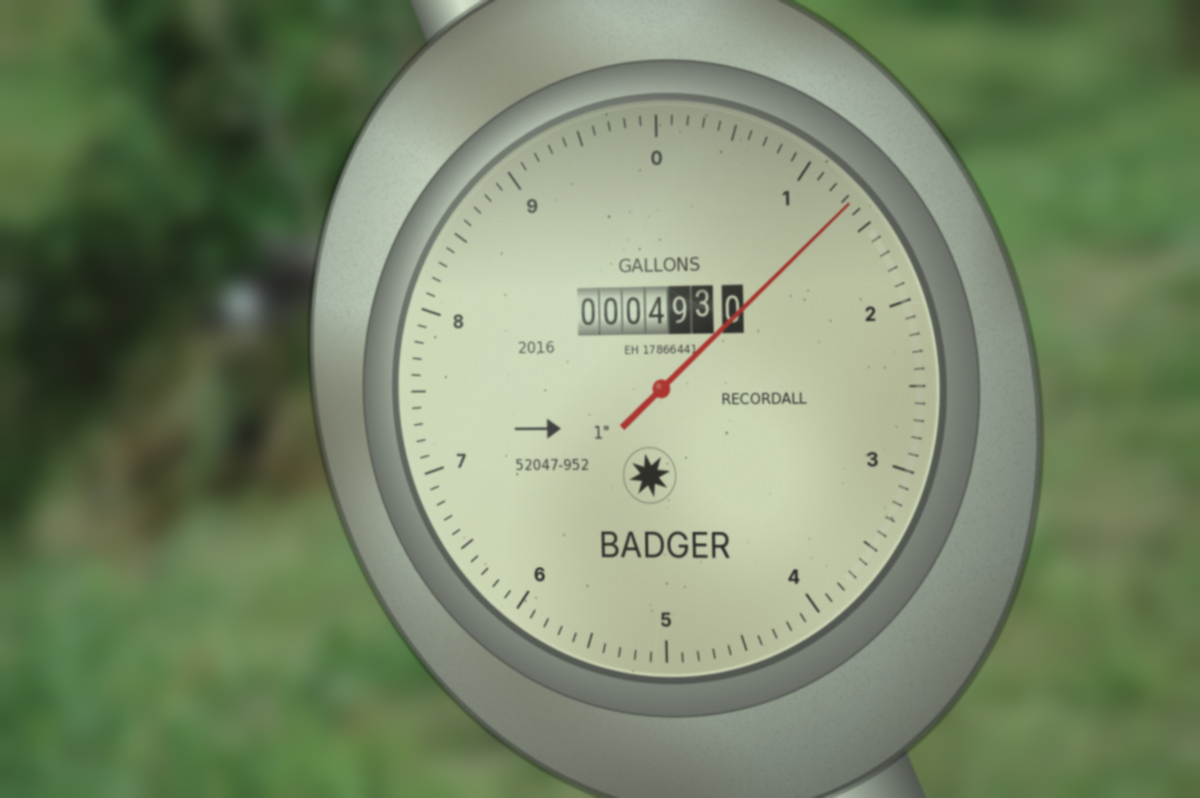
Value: gal 4931.3
